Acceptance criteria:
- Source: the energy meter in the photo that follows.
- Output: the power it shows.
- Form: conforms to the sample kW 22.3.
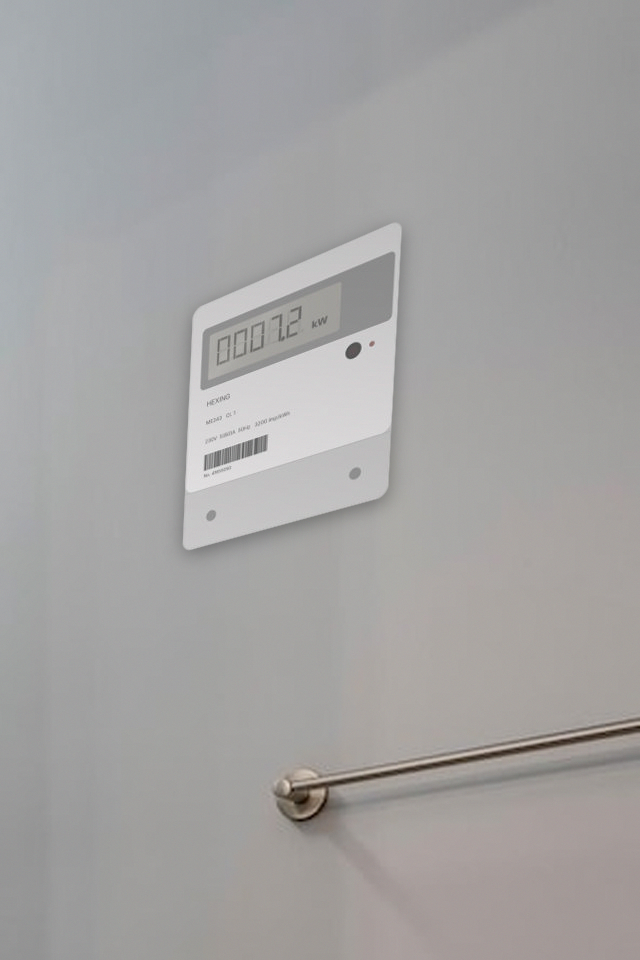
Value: kW 7.2
